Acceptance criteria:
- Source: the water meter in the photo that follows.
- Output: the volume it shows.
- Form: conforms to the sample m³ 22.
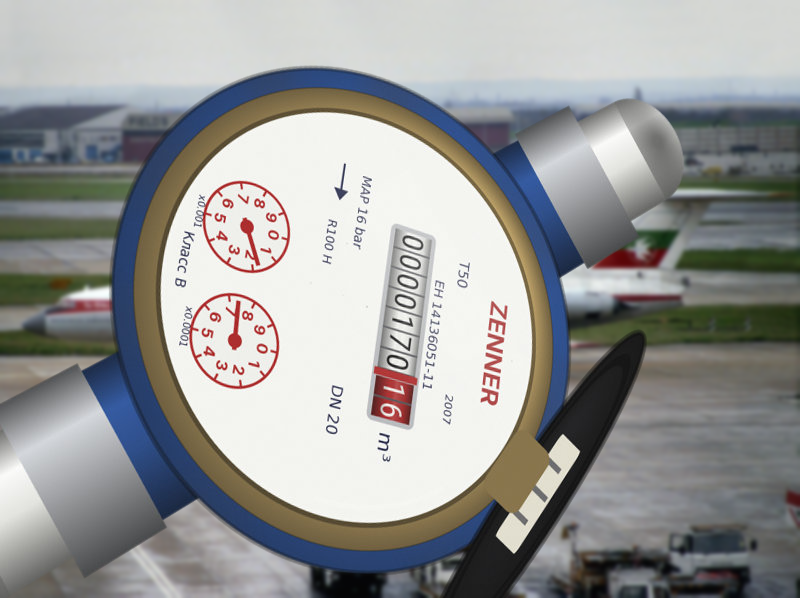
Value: m³ 170.1617
